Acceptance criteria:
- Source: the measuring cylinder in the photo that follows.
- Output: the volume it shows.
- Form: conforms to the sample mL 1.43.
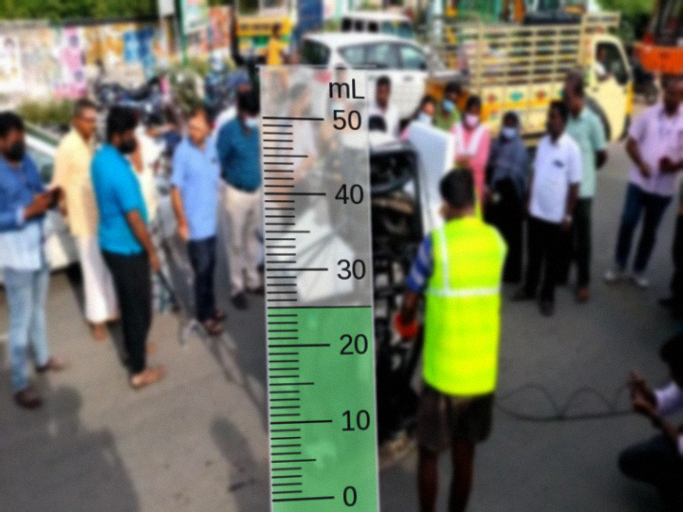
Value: mL 25
